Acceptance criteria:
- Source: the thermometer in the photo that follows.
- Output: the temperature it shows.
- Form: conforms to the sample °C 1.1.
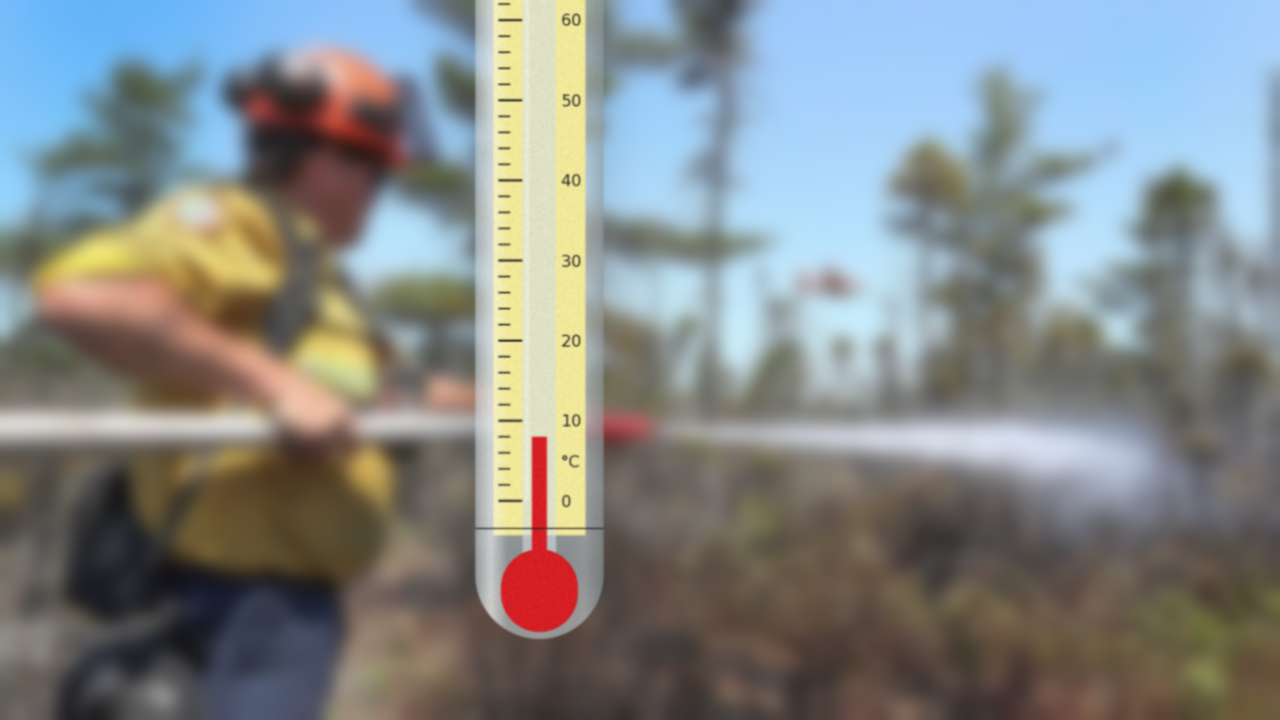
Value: °C 8
